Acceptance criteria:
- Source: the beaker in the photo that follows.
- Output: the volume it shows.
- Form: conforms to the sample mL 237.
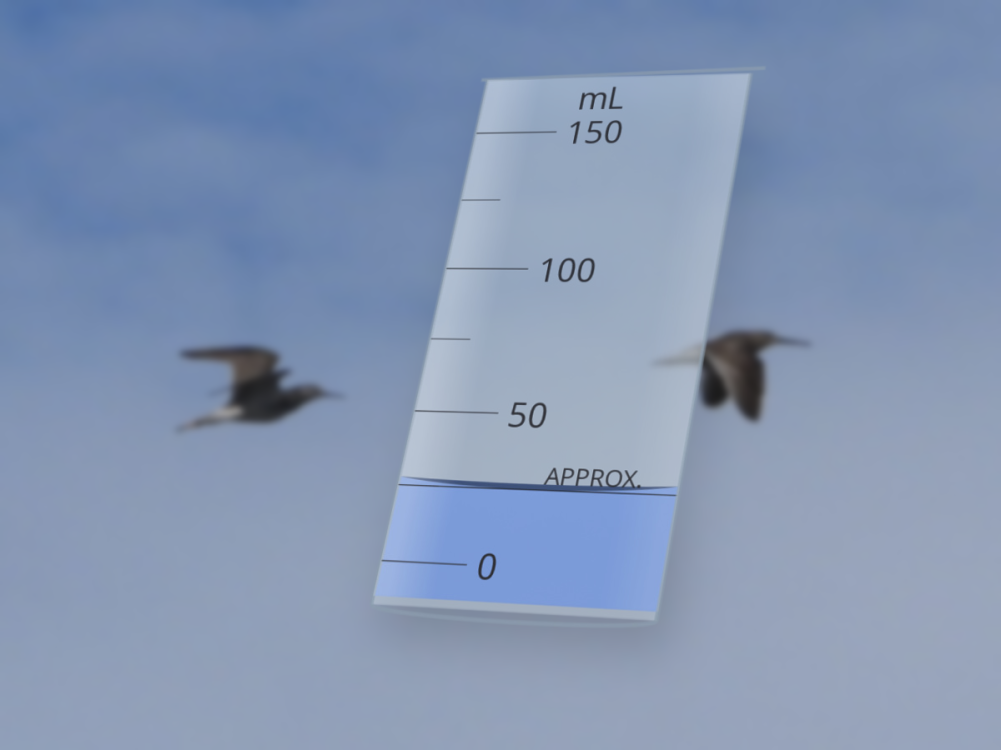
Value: mL 25
